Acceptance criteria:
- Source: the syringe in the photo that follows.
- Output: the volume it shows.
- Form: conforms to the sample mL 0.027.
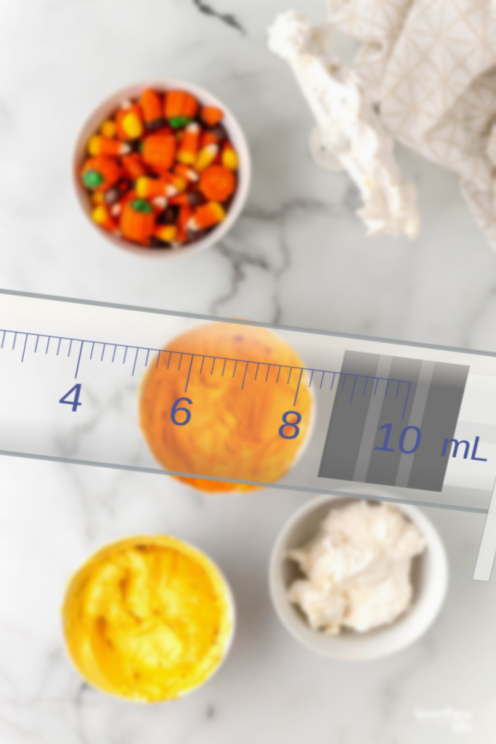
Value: mL 8.7
